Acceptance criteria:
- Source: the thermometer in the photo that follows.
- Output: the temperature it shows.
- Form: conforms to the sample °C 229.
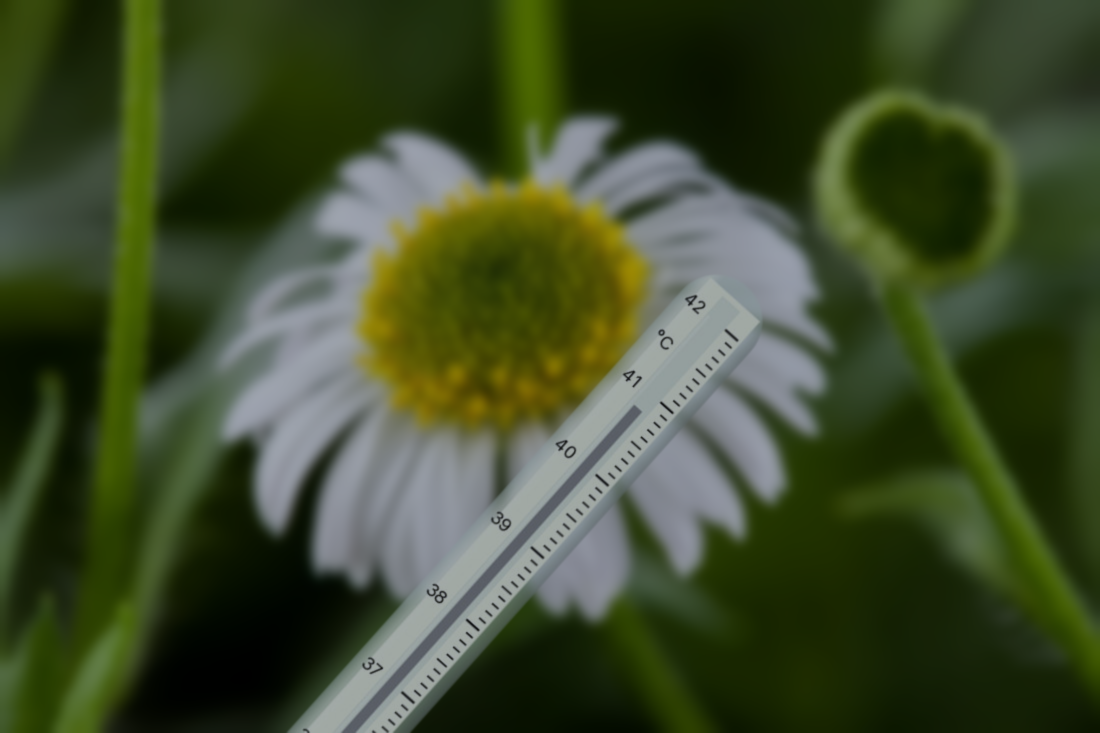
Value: °C 40.8
